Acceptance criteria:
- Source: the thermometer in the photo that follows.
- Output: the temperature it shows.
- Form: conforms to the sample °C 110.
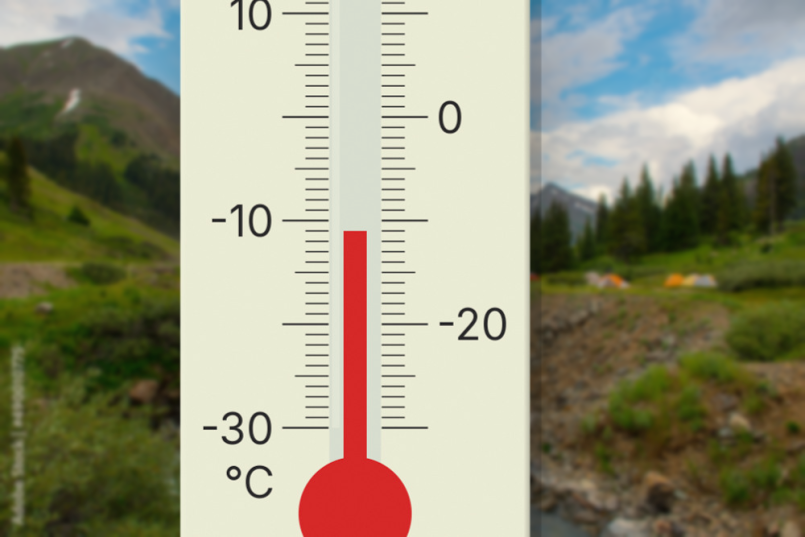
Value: °C -11
